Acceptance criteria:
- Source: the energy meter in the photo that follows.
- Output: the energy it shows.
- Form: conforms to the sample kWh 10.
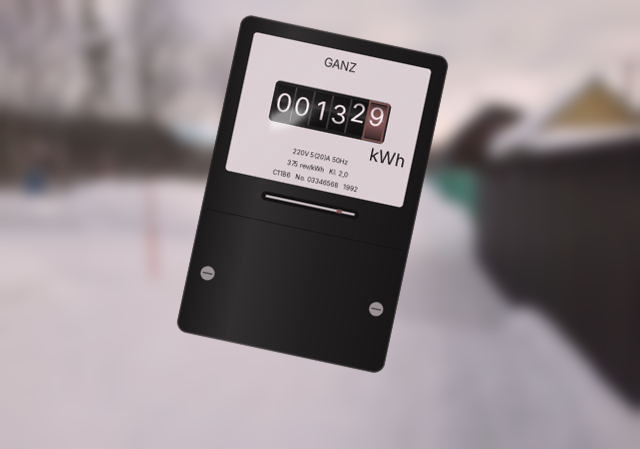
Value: kWh 132.9
